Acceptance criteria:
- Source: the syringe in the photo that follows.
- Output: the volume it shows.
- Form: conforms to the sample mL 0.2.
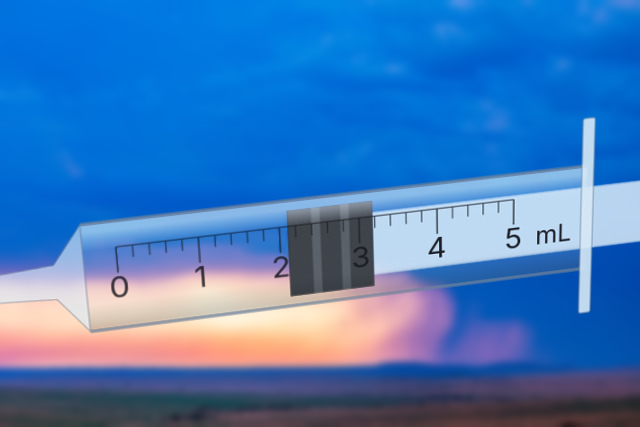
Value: mL 2.1
